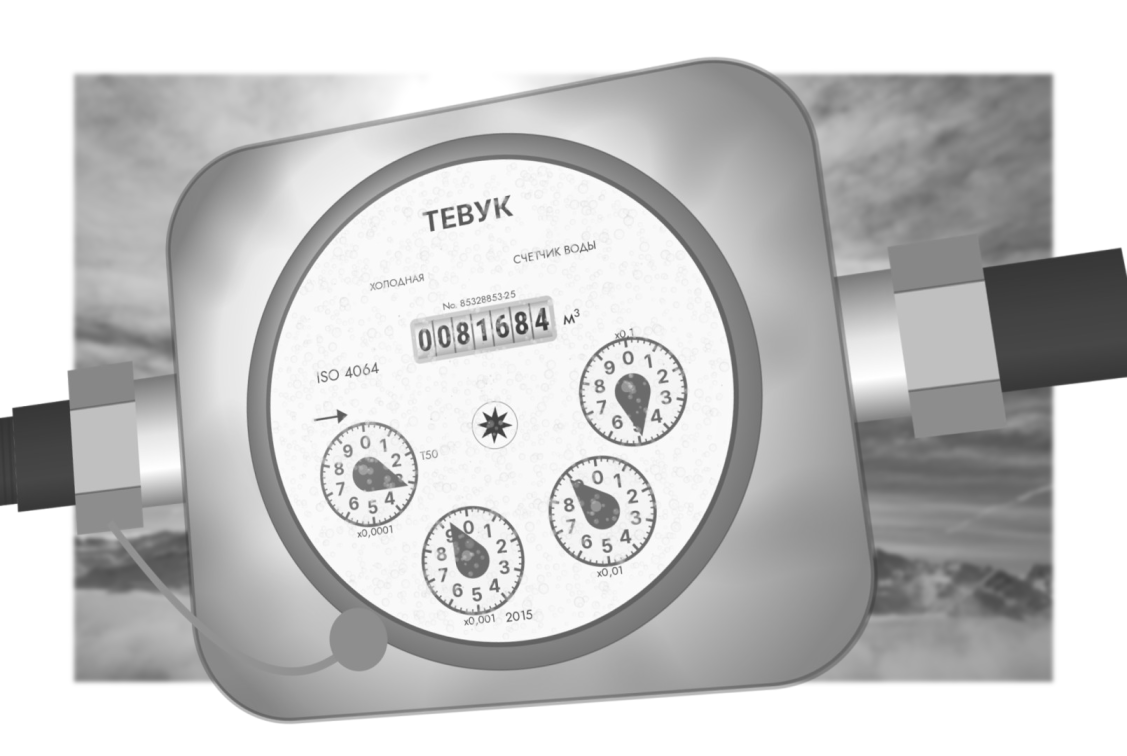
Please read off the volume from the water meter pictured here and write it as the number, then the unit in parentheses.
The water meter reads 81684.4893 (m³)
